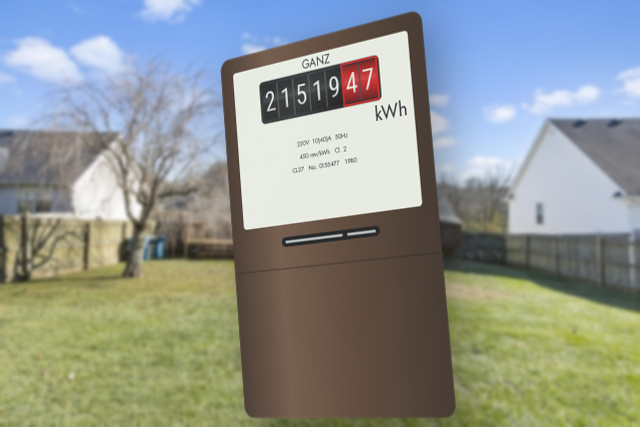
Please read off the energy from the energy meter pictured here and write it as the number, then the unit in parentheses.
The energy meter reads 21519.47 (kWh)
